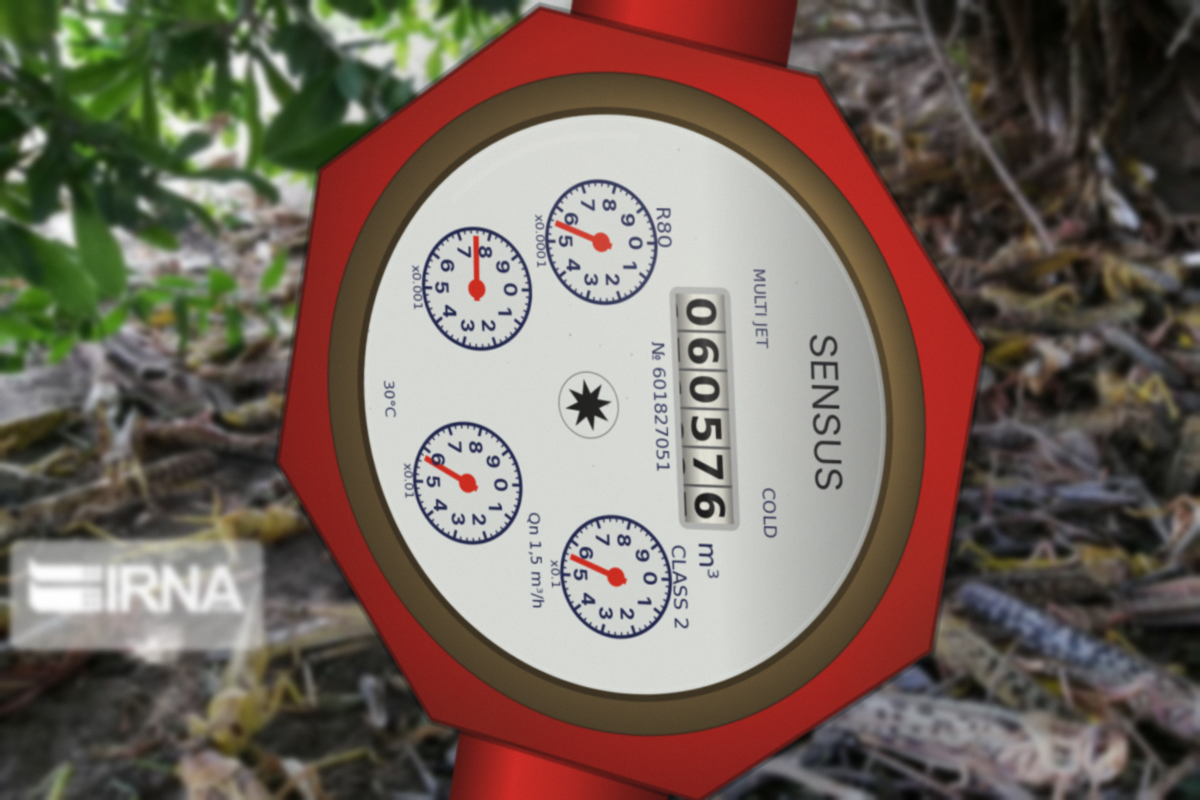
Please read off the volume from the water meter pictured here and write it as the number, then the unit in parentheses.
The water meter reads 60576.5575 (m³)
